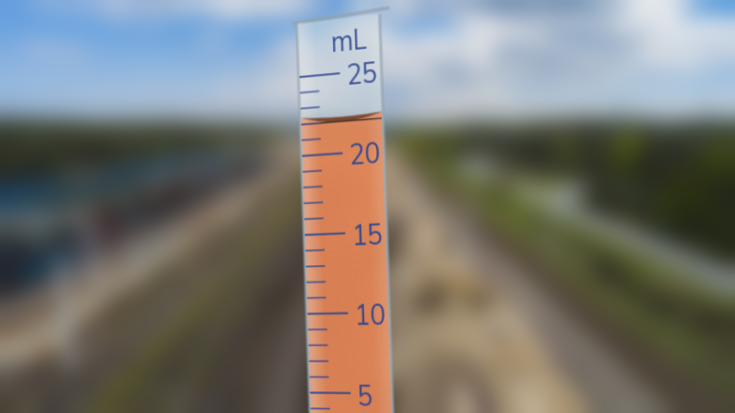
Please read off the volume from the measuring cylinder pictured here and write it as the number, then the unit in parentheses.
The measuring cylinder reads 22 (mL)
